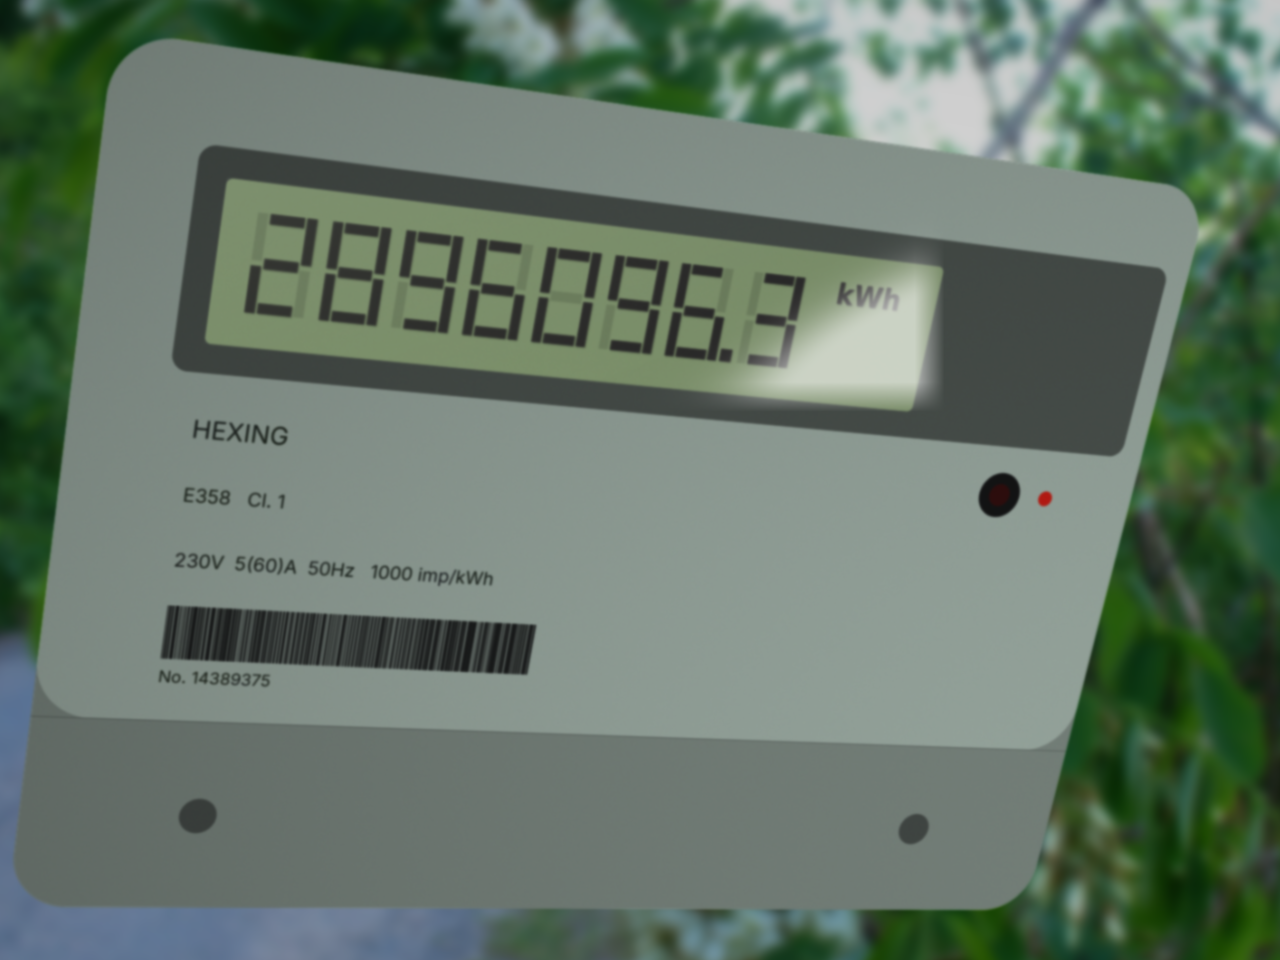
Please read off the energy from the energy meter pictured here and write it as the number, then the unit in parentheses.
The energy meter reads 2896096.3 (kWh)
